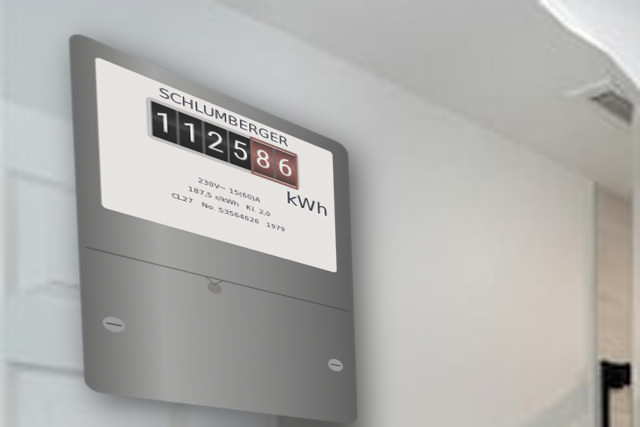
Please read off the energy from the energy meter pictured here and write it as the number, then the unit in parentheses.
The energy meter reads 1125.86 (kWh)
